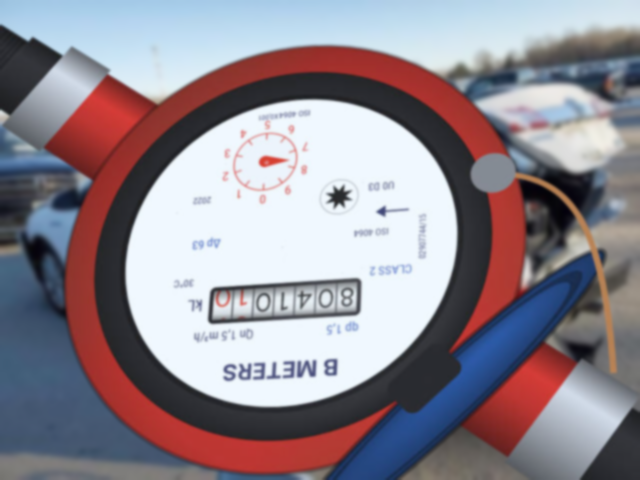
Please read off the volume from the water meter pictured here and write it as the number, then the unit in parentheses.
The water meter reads 80410.097 (kL)
